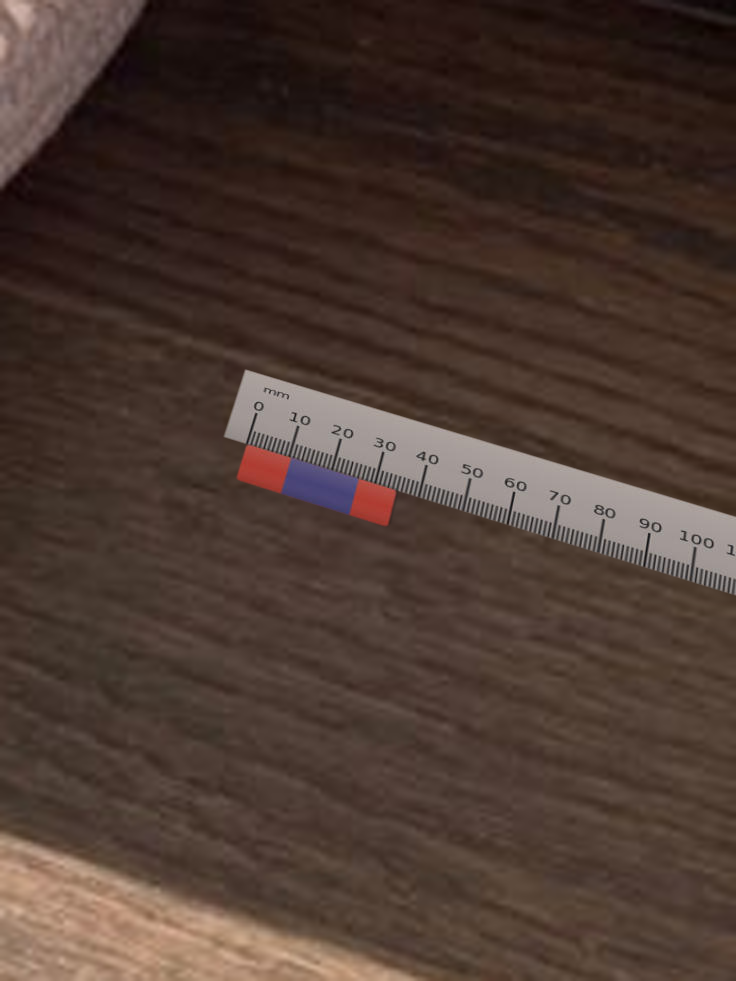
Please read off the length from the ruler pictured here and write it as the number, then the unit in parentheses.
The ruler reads 35 (mm)
